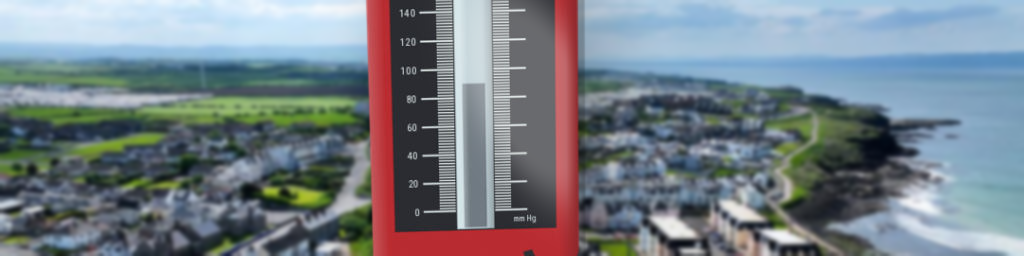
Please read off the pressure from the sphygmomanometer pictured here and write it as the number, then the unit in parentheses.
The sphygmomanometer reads 90 (mmHg)
